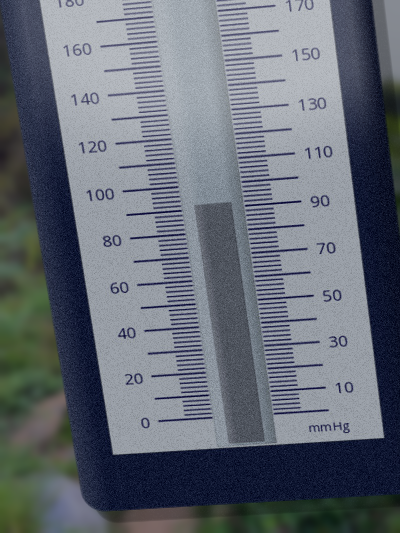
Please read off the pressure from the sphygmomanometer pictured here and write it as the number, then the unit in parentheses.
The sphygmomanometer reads 92 (mmHg)
